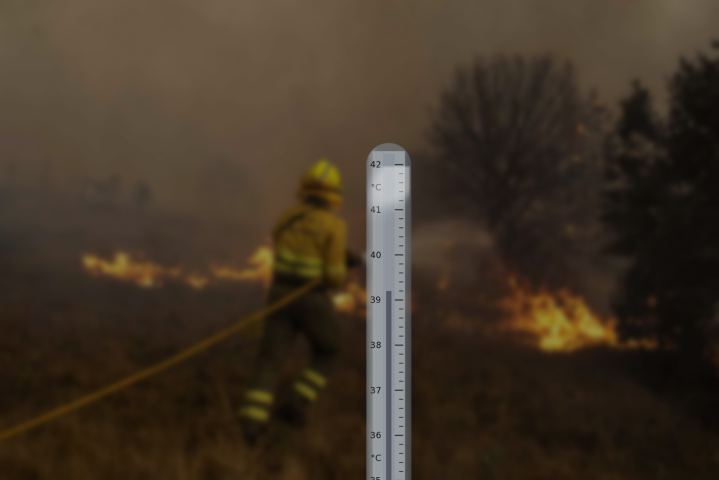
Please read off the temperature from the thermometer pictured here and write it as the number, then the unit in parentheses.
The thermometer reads 39.2 (°C)
